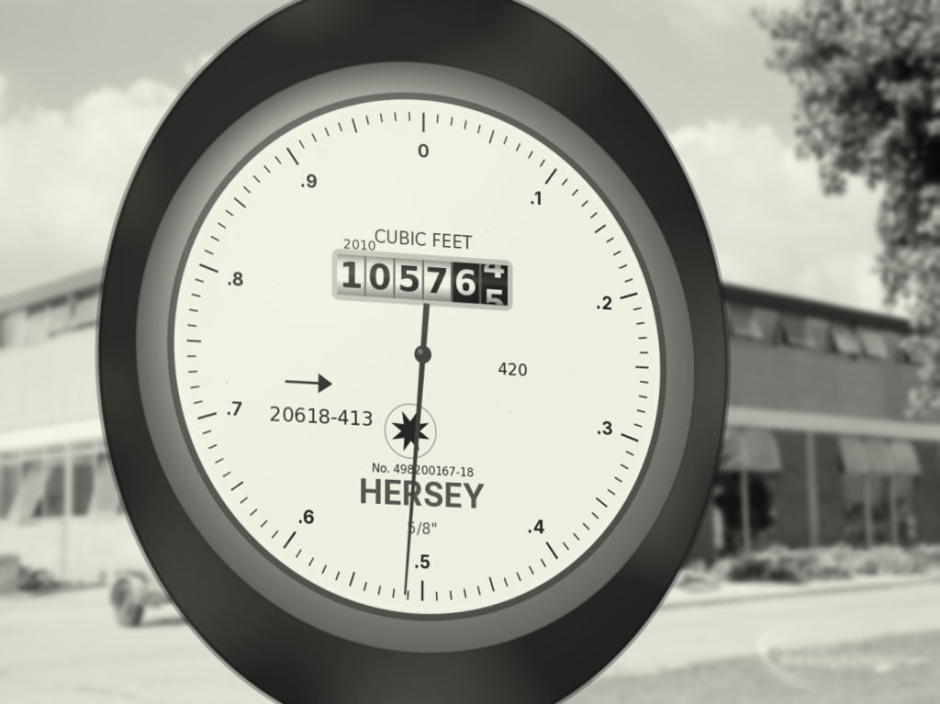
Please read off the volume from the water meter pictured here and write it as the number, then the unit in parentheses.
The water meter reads 105764.51 (ft³)
